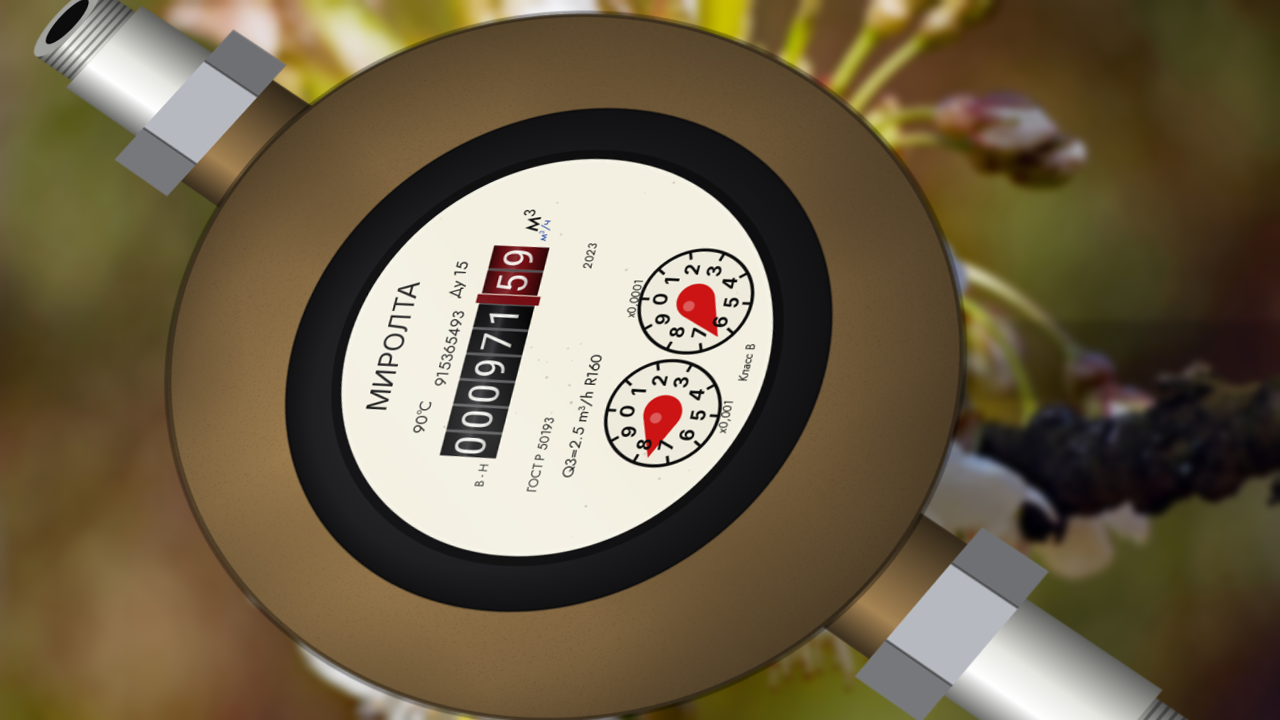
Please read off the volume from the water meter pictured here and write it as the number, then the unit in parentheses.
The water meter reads 971.5976 (m³)
